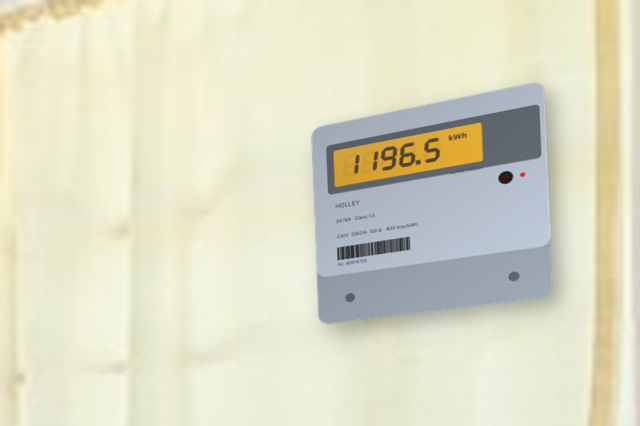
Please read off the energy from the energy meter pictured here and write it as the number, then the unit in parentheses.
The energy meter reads 1196.5 (kWh)
